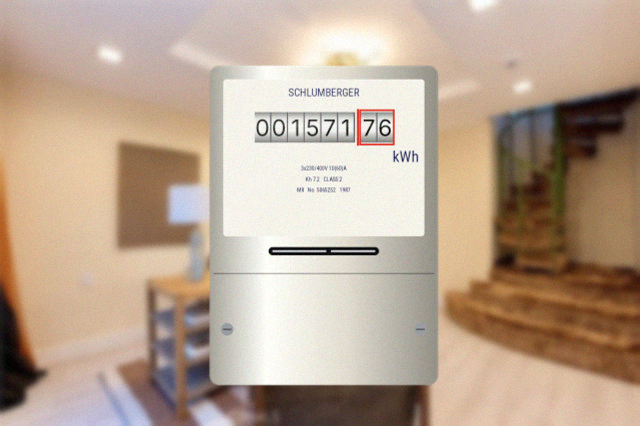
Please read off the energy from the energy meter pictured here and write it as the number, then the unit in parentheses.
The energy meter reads 1571.76 (kWh)
